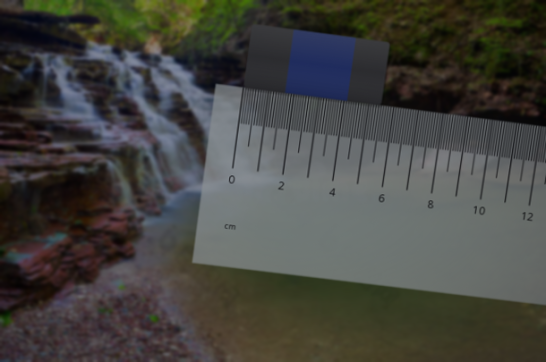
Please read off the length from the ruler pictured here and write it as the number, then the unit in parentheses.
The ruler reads 5.5 (cm)
